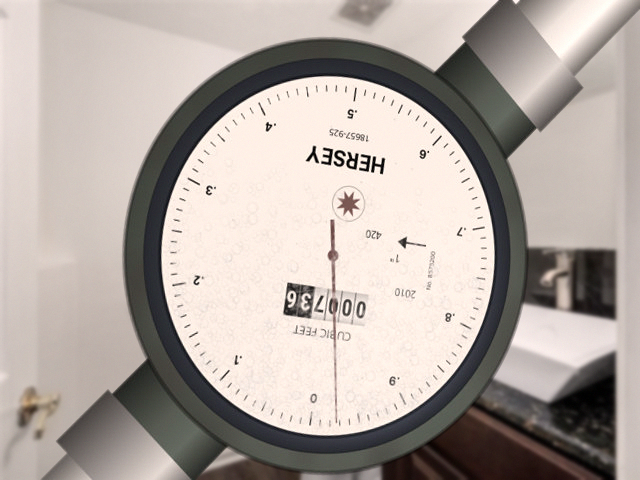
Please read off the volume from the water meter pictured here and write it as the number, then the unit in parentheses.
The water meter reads 735.97 (ft³)
